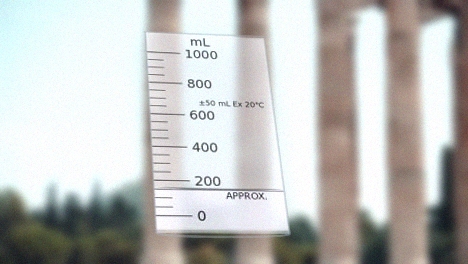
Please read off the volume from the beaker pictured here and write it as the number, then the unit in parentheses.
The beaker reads 150 (mL)
